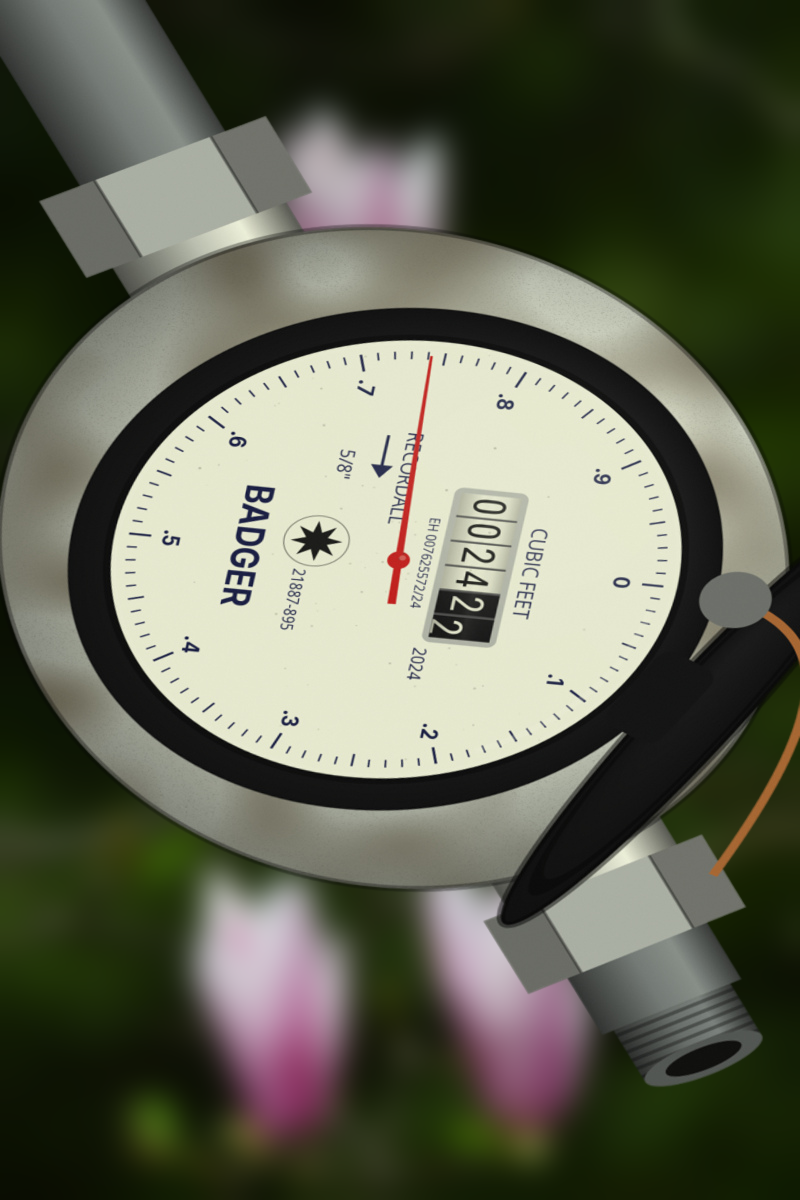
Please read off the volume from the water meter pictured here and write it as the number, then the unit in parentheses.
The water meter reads 2421.74 (ft³)
